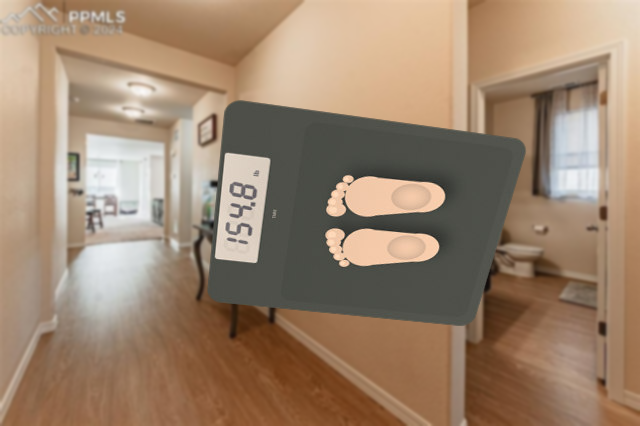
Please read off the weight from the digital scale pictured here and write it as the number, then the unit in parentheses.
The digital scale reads 154.8 (lb)
